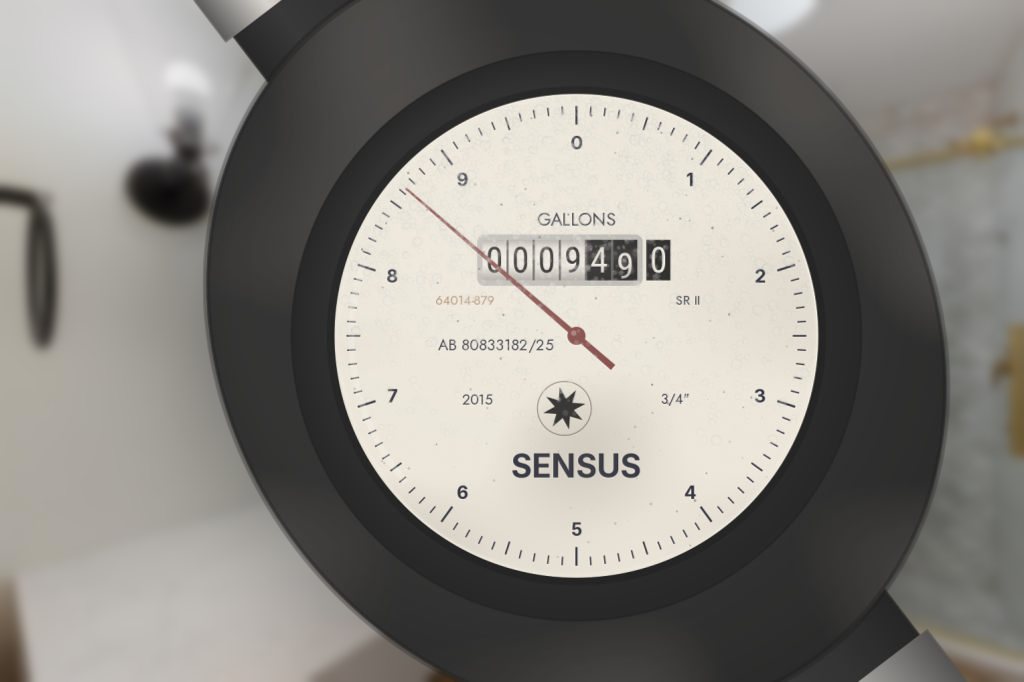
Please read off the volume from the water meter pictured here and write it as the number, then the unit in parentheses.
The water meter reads 9488.6 (gal)
